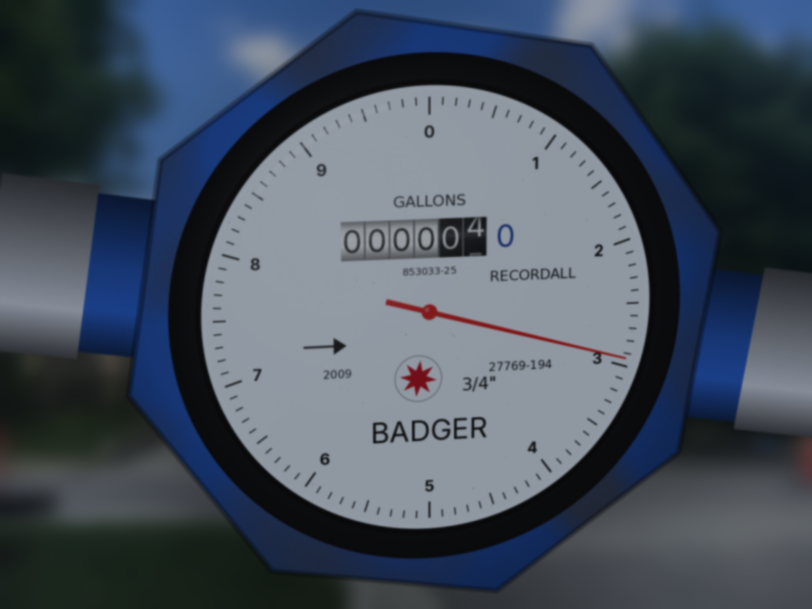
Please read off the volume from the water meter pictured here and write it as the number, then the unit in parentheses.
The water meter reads 42.9 (gal)
